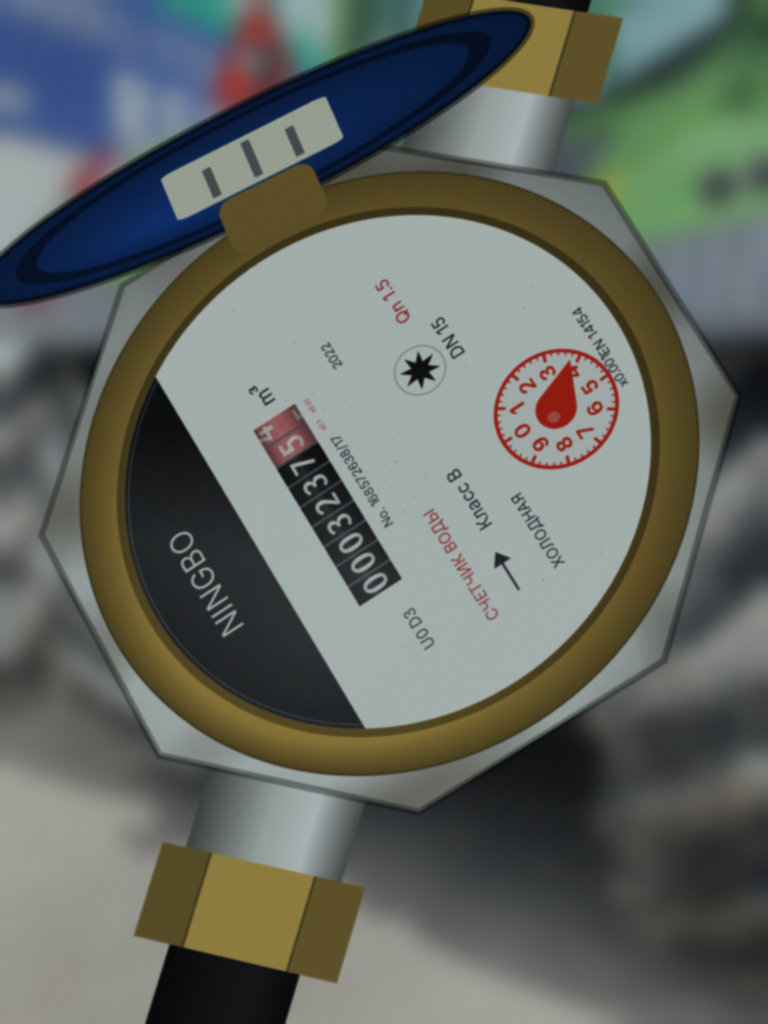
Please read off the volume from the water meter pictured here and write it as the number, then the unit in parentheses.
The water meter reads 3237.543 (m³)
